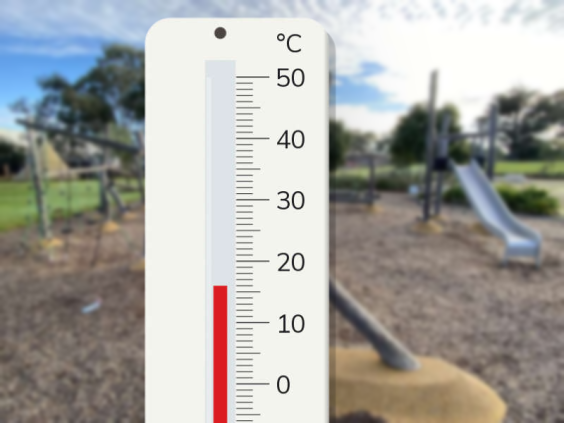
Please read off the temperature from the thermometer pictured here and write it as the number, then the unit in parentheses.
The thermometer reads 16 (°C)
